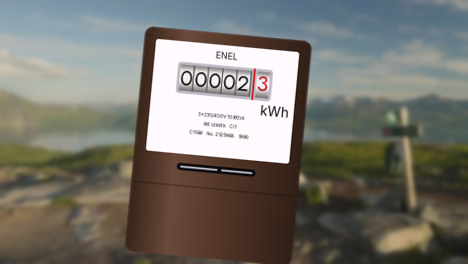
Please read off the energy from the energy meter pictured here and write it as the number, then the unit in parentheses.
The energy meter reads 2.3 (kWh)
